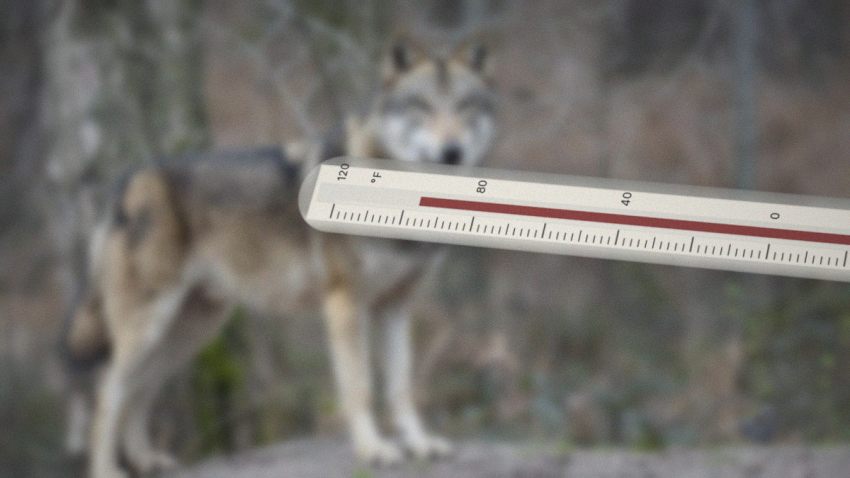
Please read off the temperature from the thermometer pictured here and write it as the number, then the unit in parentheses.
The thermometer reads 96 (°F)
